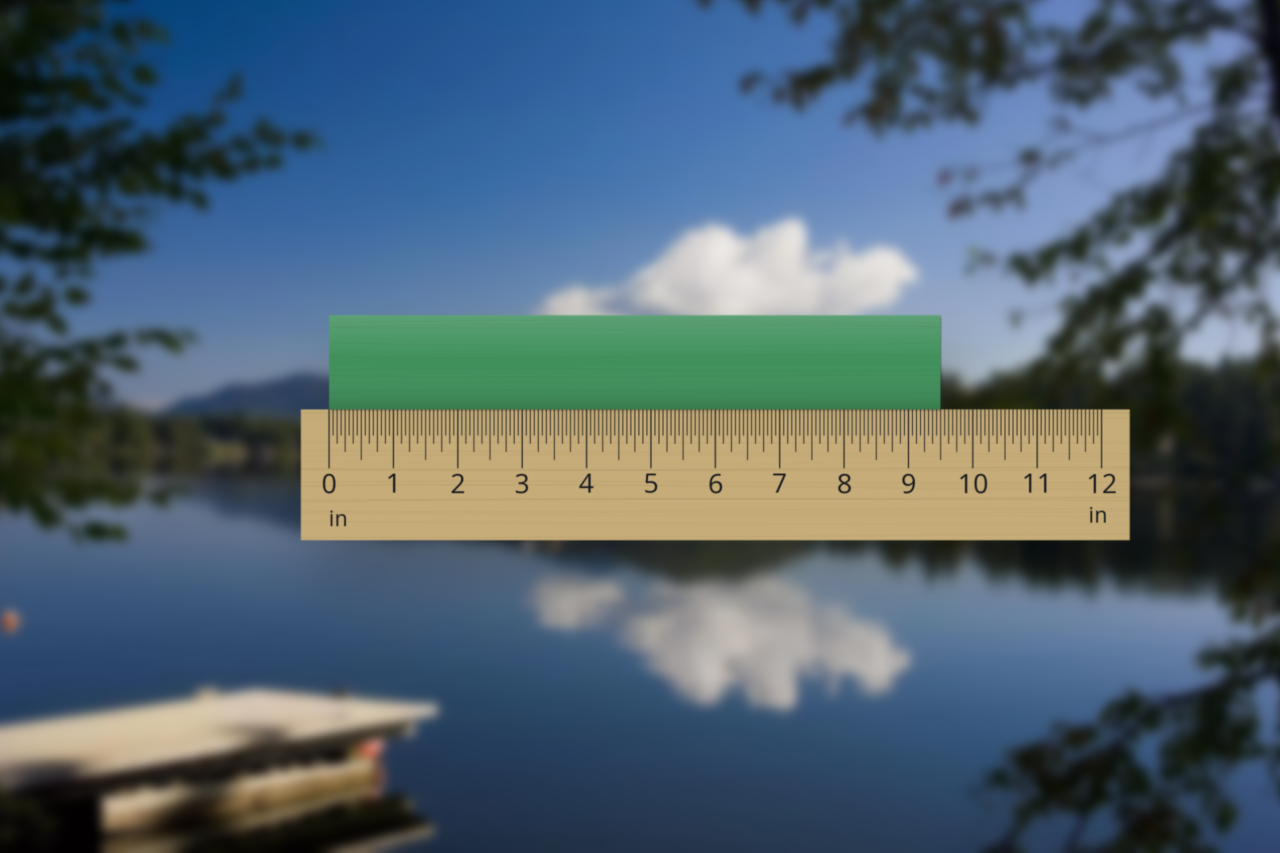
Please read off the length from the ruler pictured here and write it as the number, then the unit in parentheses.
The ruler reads 9.5 (in)
